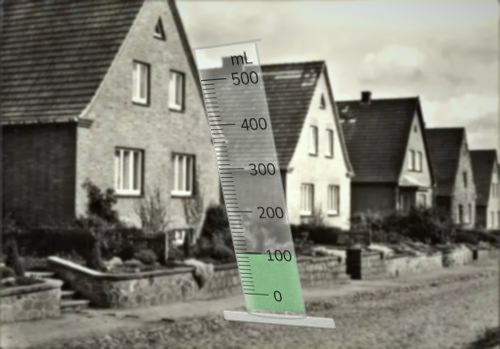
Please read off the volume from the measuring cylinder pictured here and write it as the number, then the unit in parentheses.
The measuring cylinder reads 100 (mL)
